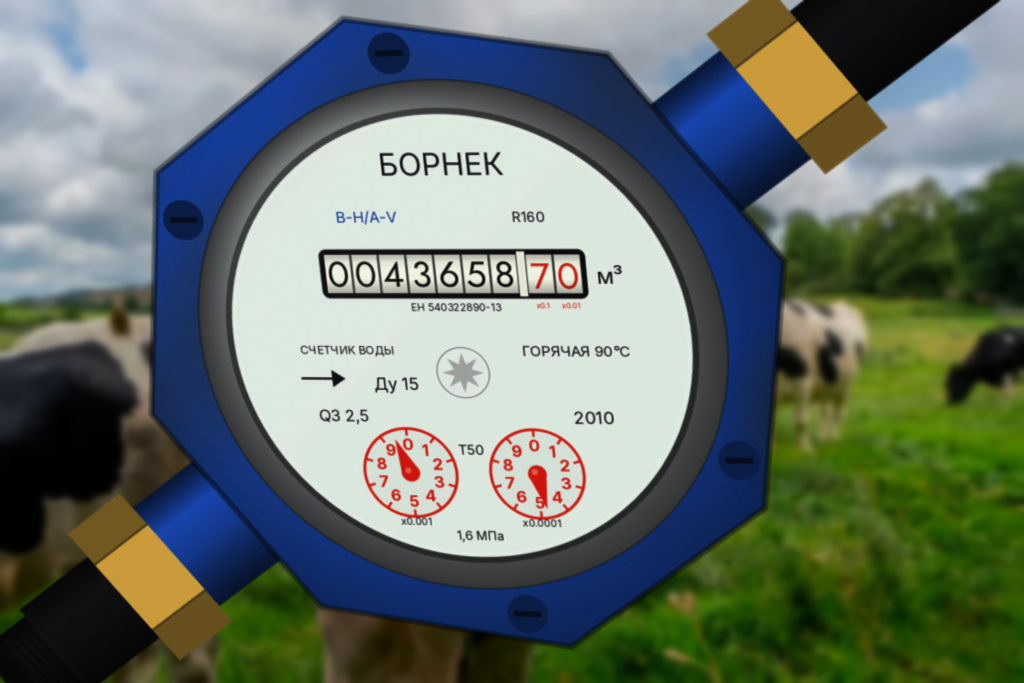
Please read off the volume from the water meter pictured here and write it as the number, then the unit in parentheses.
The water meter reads 43658.6994 (m³)
